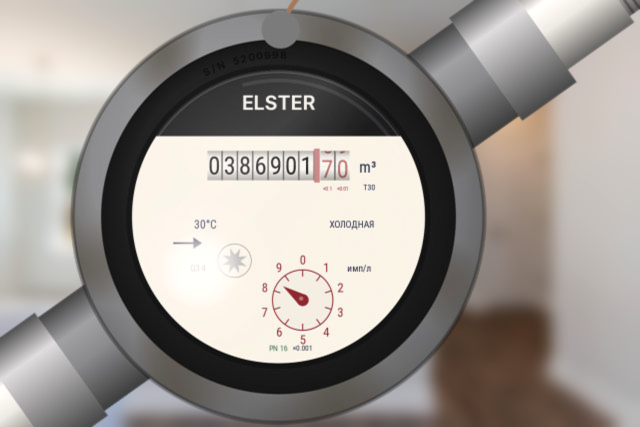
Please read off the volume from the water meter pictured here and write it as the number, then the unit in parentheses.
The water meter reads 386901.698 (m³)
